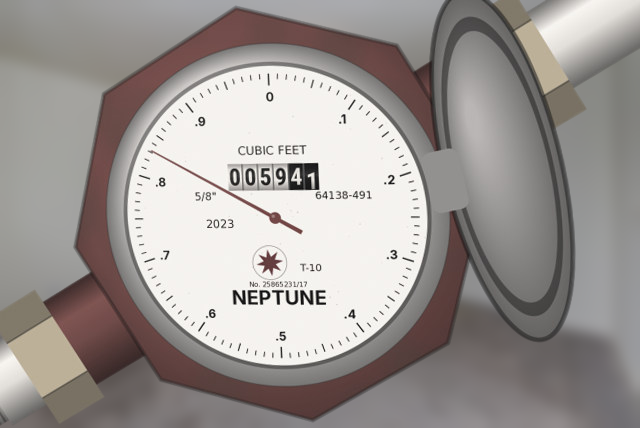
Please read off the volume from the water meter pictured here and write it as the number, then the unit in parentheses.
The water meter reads 5940.83 (ft³)
